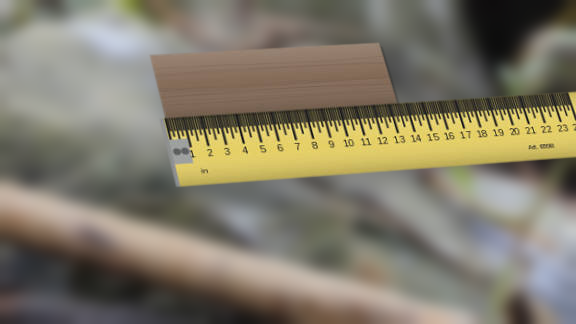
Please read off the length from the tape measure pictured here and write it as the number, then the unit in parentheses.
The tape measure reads 13.5 (in)
